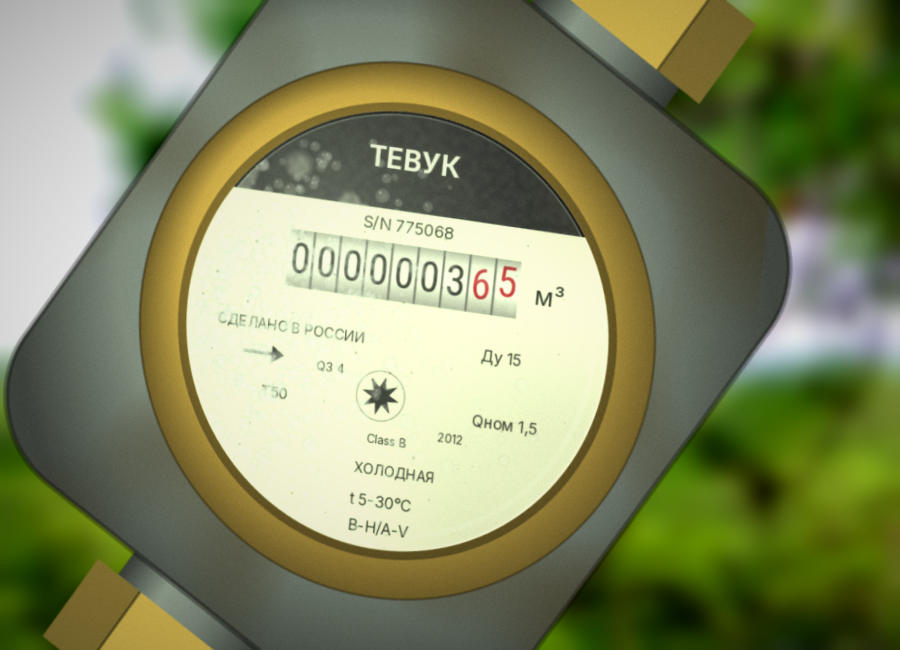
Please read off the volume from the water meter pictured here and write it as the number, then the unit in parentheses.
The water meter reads 3.65 (m³)
